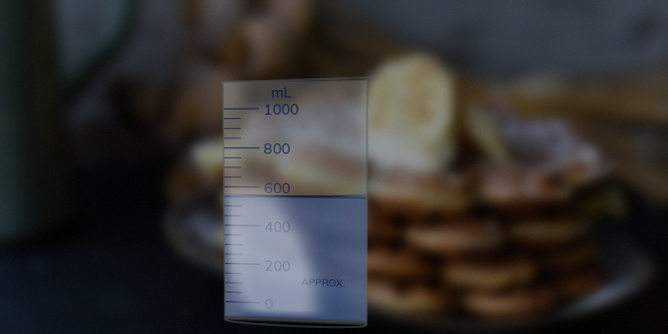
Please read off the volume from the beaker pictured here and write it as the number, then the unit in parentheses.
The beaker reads 550 (mL)
